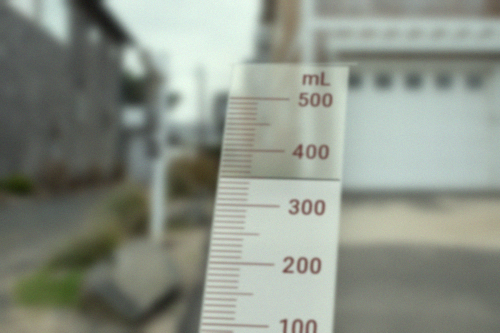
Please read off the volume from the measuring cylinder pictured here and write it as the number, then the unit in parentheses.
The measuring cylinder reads 350 (mL)
